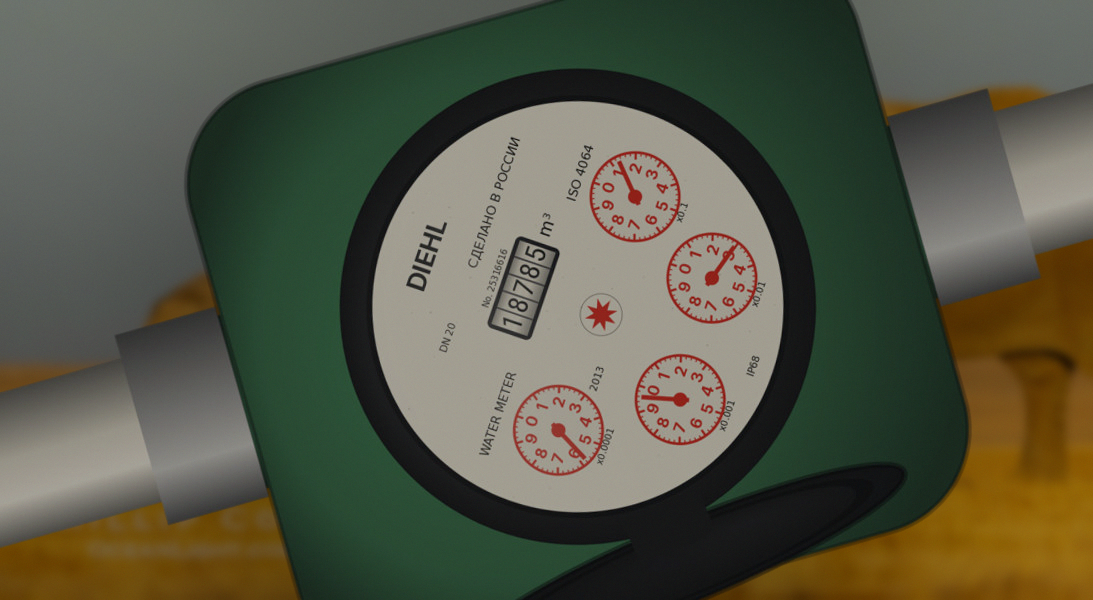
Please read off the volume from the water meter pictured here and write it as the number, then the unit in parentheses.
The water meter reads 18785.1295 (m³)
